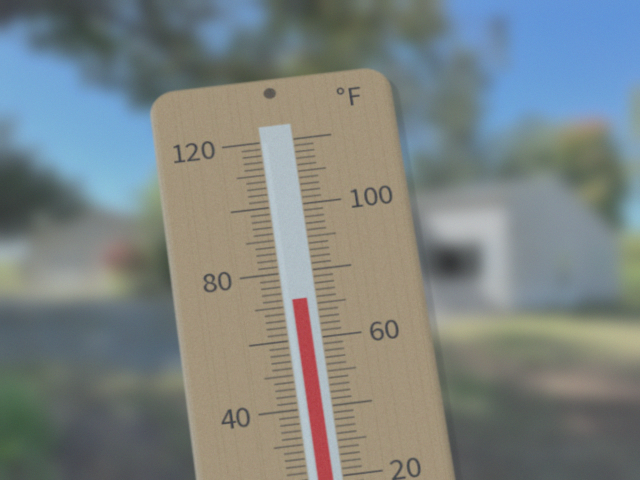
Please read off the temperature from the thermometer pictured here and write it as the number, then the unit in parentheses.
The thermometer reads 72 (°F)
